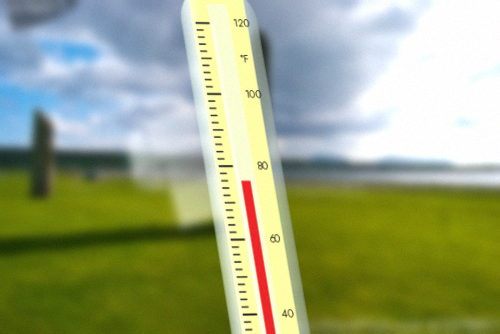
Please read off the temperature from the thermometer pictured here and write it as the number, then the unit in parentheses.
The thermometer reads 76 (°F)
